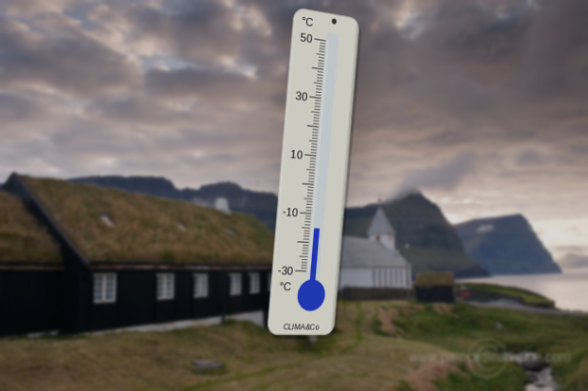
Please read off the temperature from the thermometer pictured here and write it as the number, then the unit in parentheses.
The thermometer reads -15 (°C)
